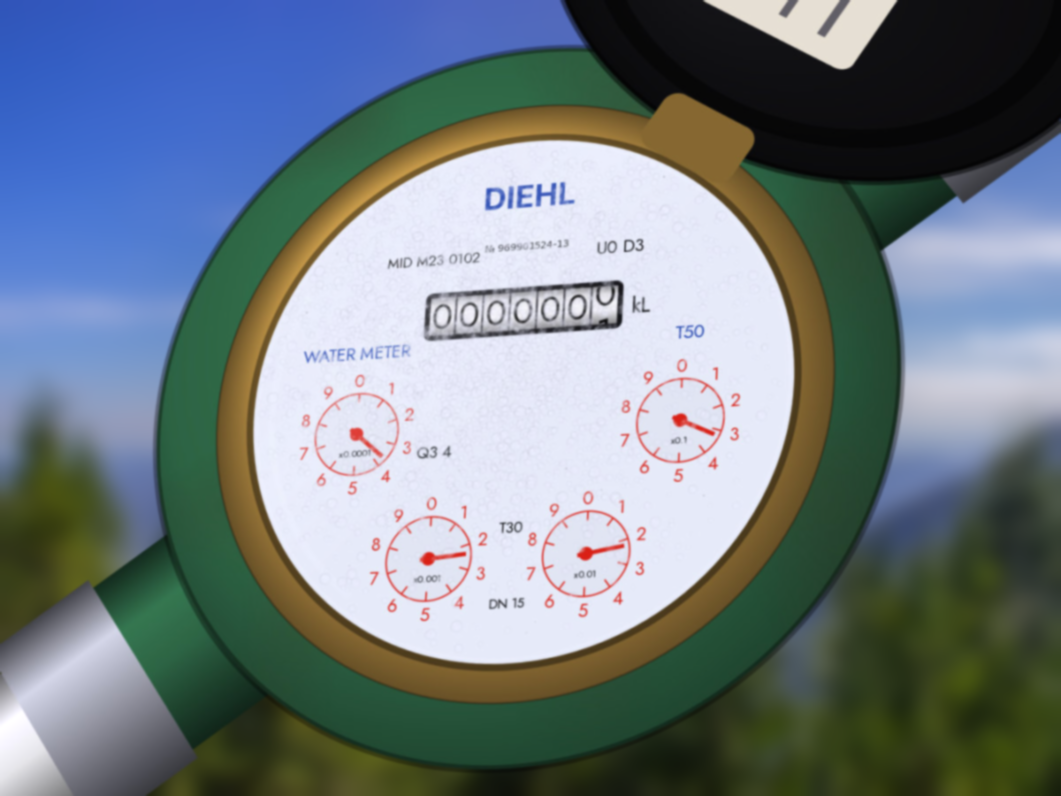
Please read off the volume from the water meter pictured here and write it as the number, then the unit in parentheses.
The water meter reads 0.3223 (kL)
